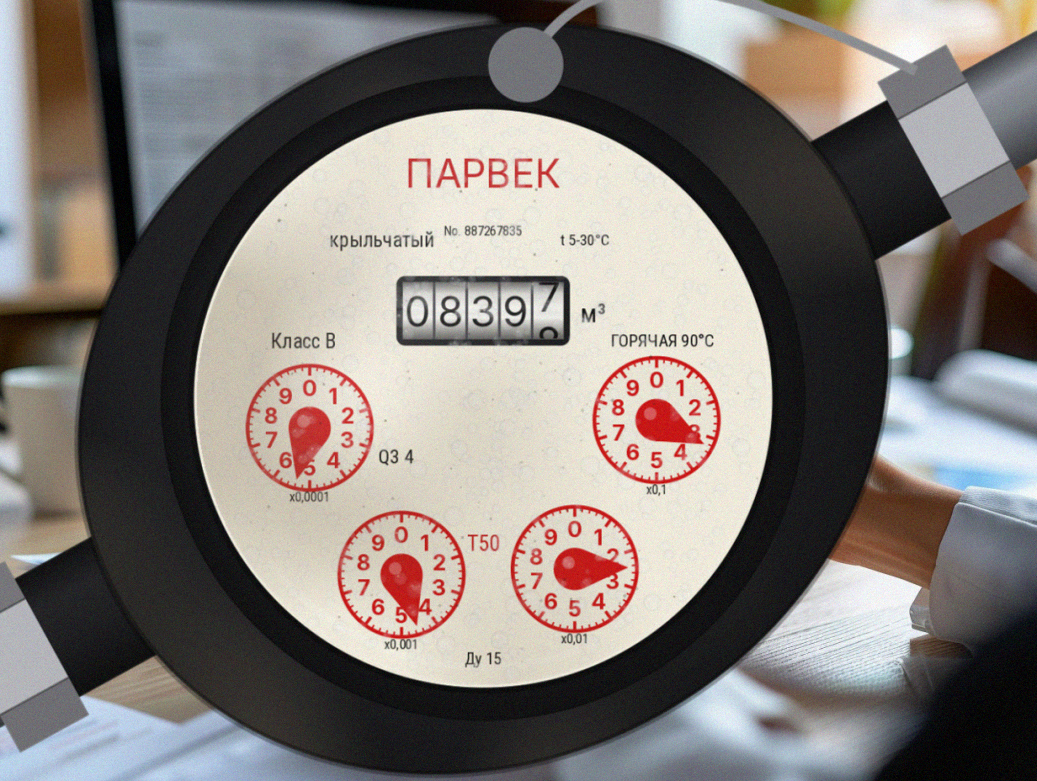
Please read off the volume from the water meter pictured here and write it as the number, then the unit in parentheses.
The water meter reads 8397.3245 (m³)
